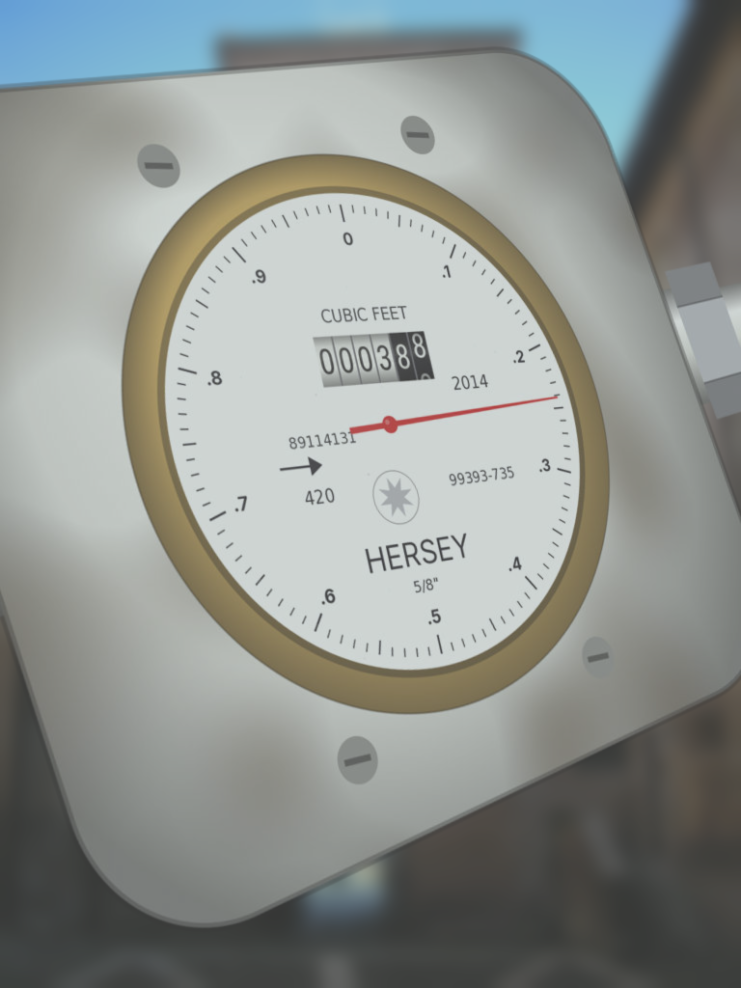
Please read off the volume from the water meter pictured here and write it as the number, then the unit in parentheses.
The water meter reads 388.24 (ft³)
